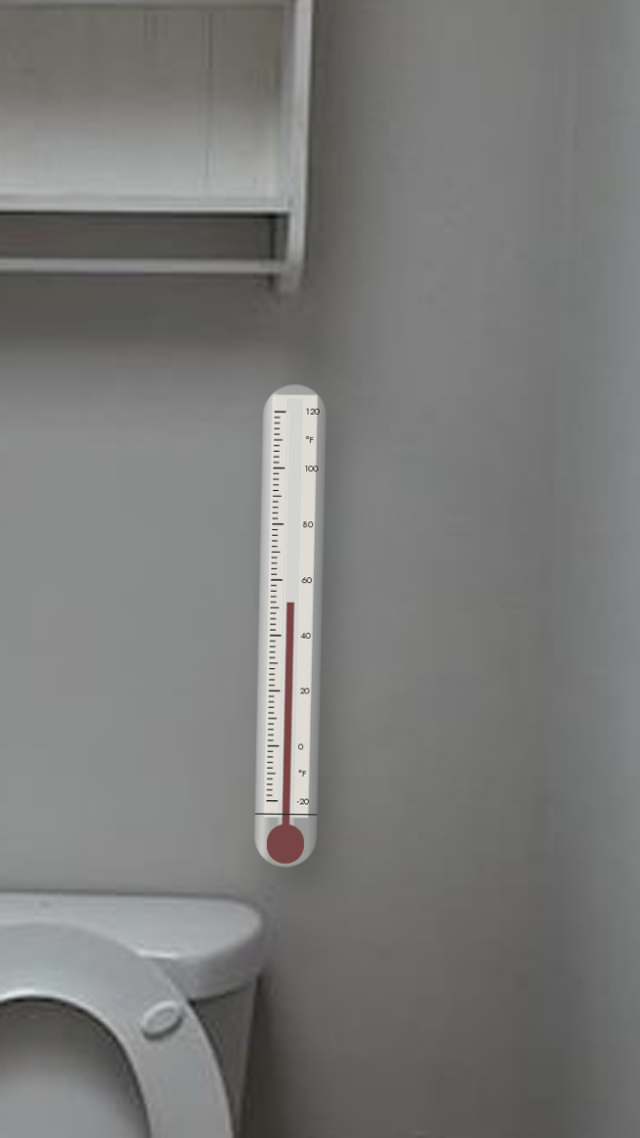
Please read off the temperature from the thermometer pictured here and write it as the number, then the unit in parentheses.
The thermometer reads 52 (°F)
